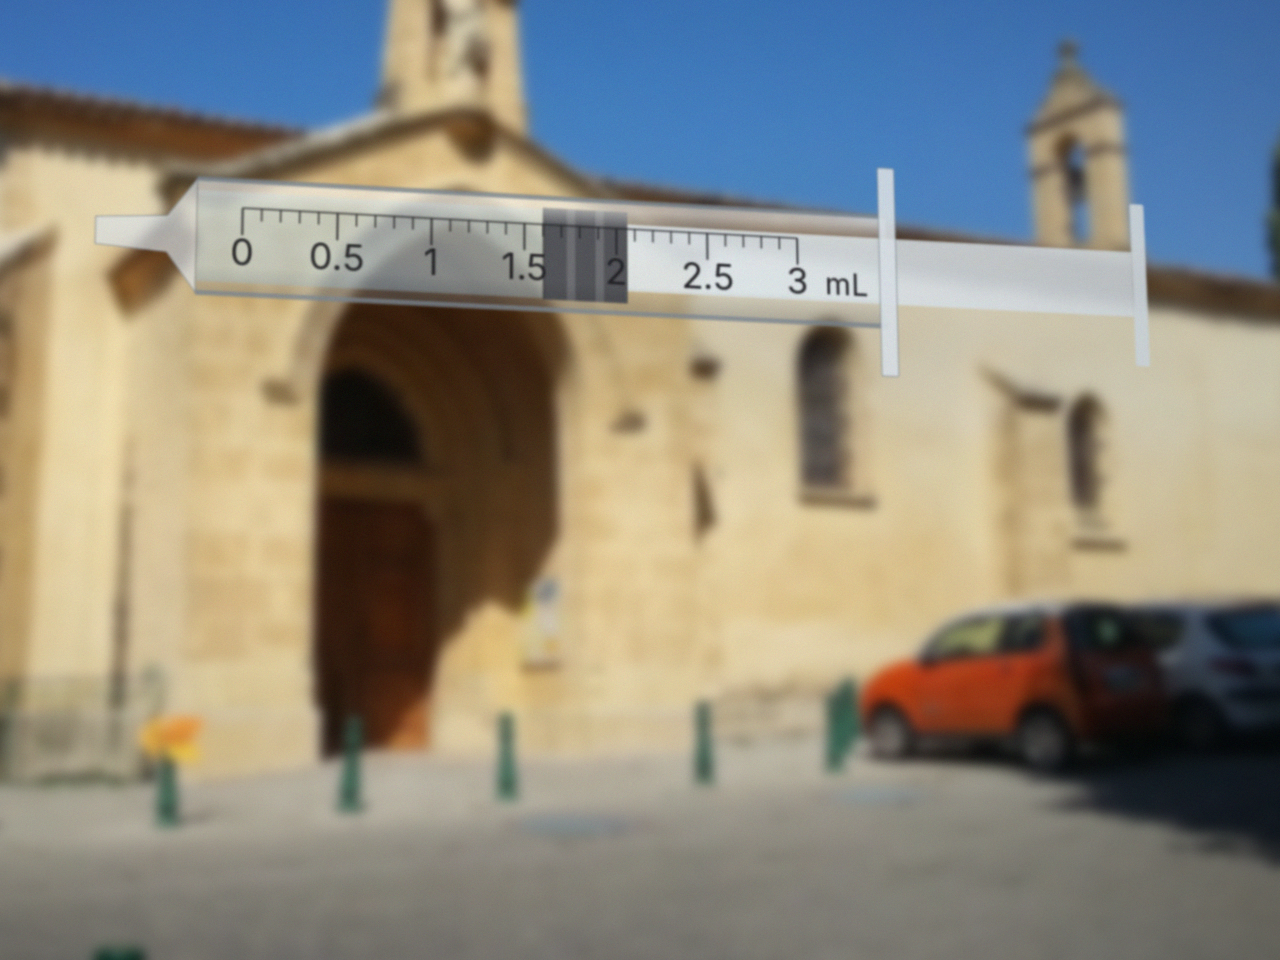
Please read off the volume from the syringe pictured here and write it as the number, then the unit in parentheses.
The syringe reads 1.6 (mL)
